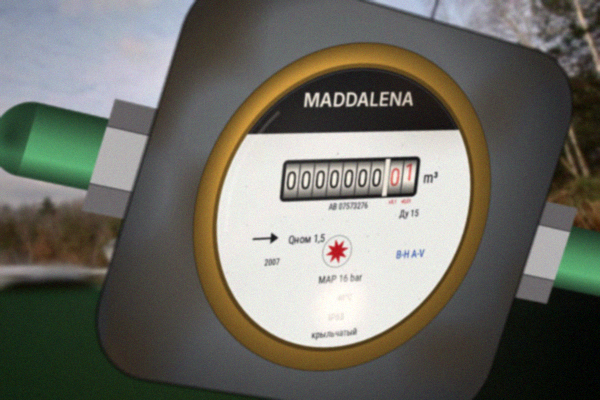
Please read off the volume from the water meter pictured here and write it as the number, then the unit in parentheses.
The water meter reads 0.01 (m³)
